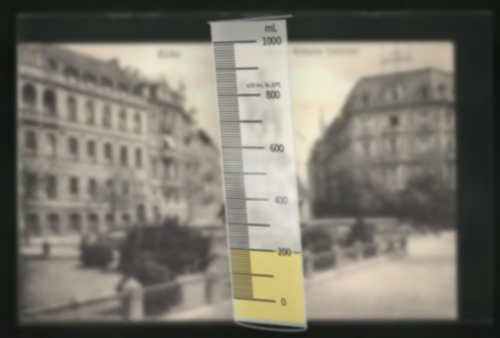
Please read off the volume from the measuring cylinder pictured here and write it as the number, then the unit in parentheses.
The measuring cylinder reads 200 (mL)
